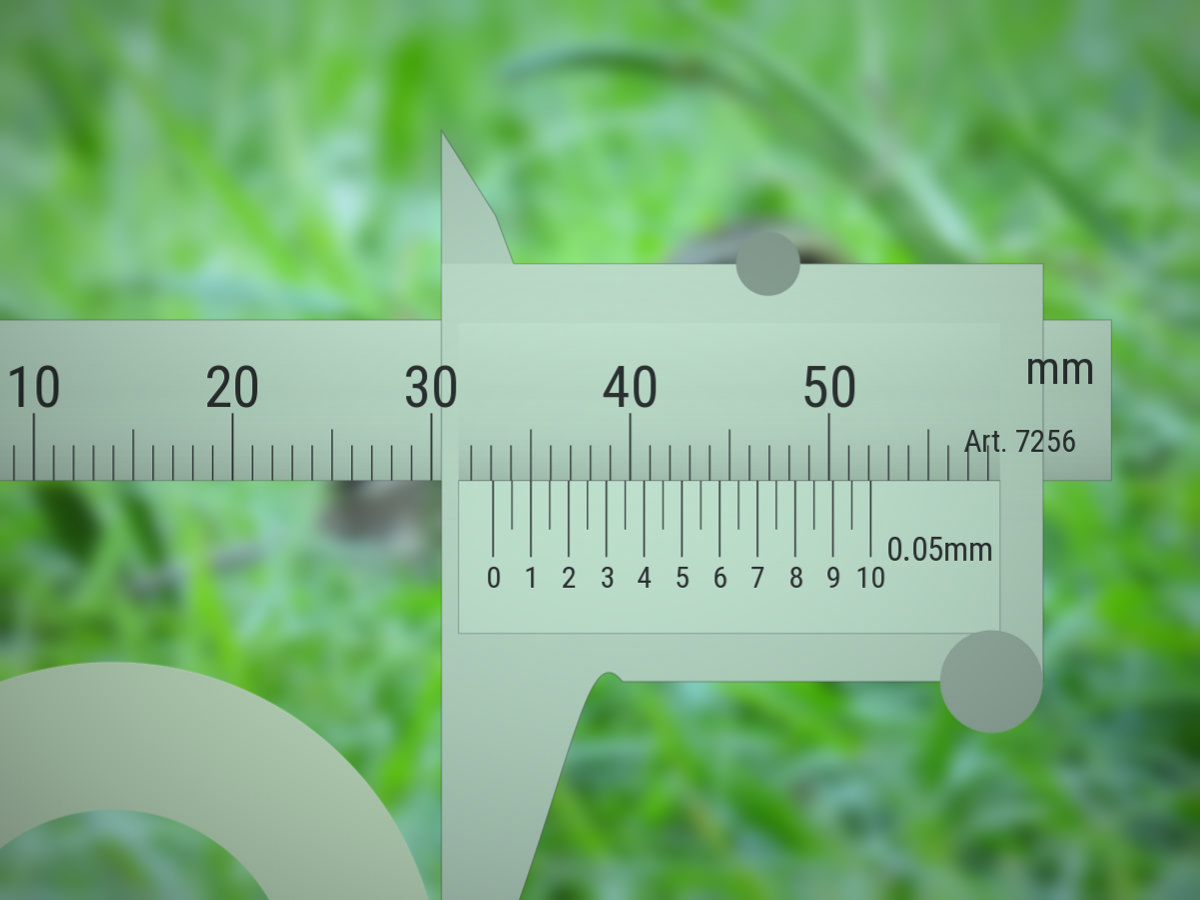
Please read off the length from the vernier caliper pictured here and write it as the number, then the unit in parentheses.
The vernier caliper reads 33.1 (mm)
